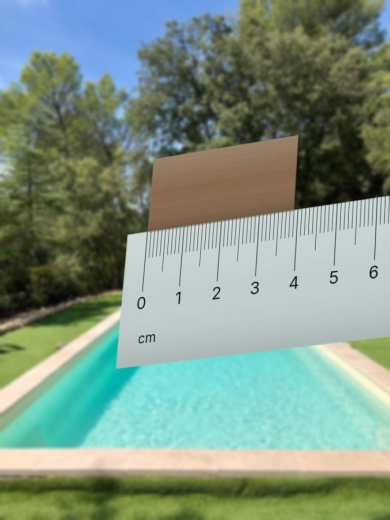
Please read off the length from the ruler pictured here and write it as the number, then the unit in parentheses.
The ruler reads 3.9 (cm)
